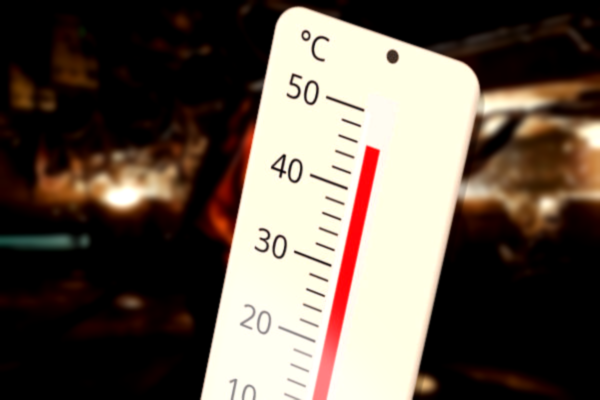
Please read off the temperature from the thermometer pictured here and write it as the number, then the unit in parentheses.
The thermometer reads 46 (°C)
